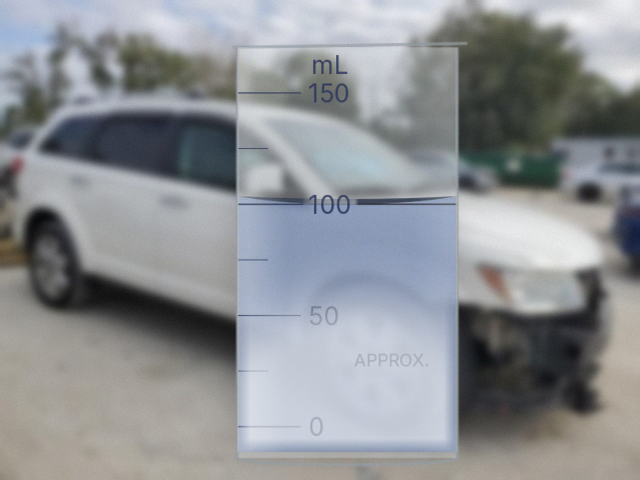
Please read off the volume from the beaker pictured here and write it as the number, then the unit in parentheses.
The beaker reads 100 (mL)
